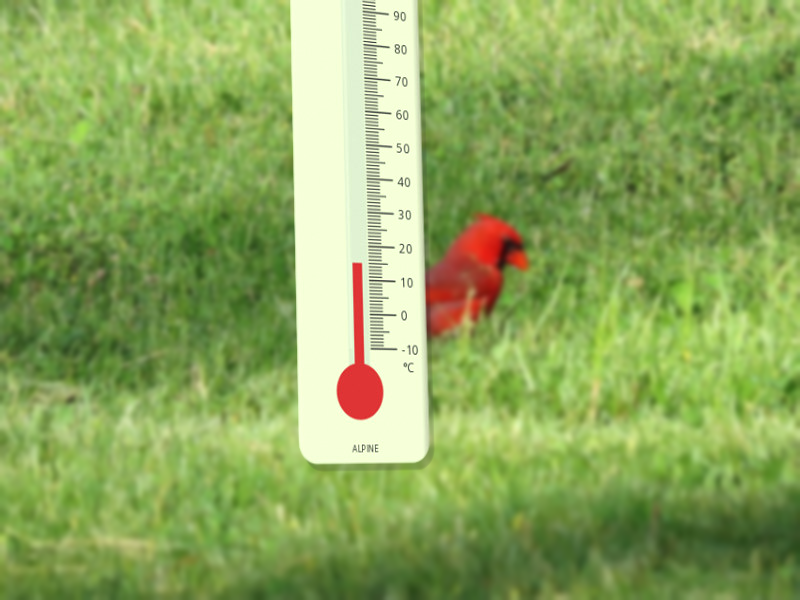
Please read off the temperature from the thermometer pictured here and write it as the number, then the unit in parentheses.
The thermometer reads 15 (°C)
